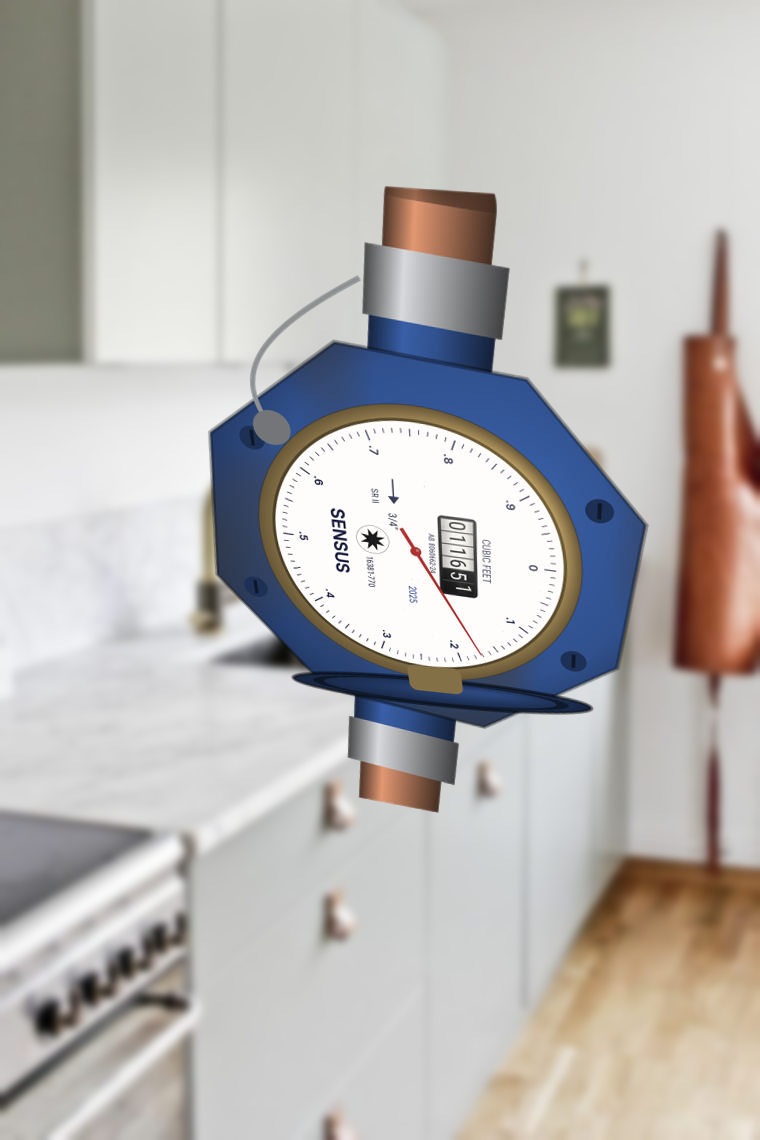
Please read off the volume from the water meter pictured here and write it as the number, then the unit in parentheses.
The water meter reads 11651.17 (ft³)
